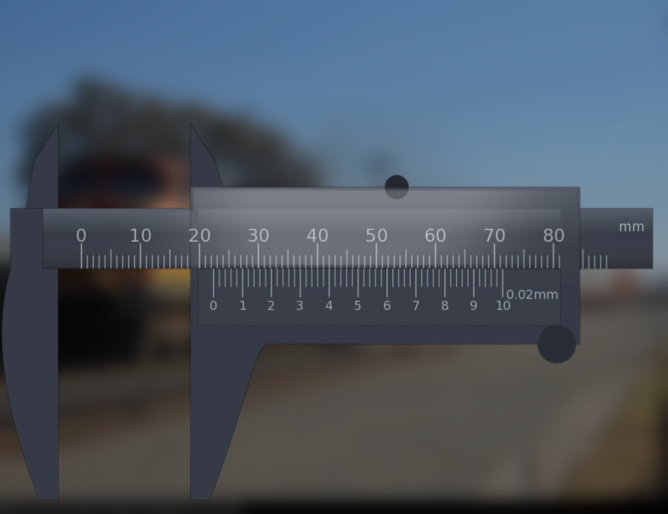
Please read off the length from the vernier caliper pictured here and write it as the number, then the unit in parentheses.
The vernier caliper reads 22.4 (mm)
